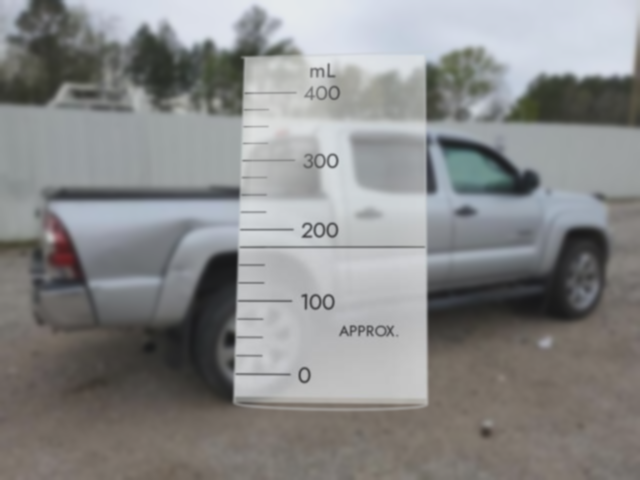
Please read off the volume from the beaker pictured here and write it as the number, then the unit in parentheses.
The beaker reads 175 (mL)
